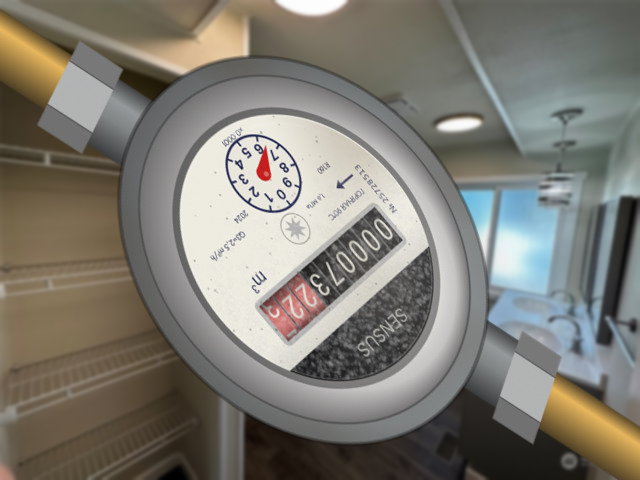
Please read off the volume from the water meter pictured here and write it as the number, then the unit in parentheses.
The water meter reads 73.2226 (m³)
